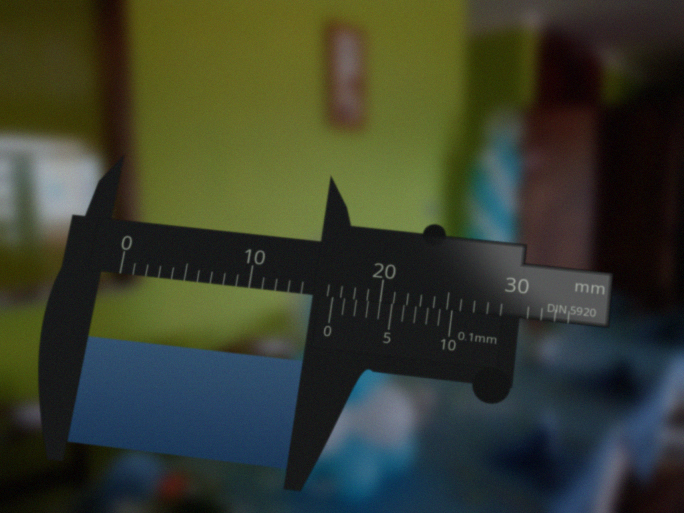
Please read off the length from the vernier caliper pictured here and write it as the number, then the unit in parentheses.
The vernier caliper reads 16.4 (mm)
